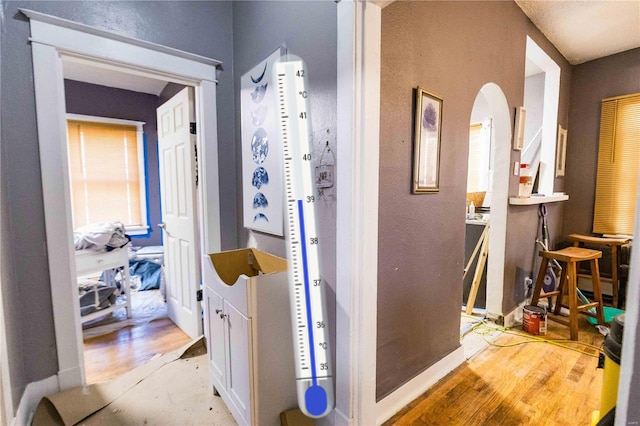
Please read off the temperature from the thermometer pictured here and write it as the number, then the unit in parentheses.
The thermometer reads 39 (°C)
